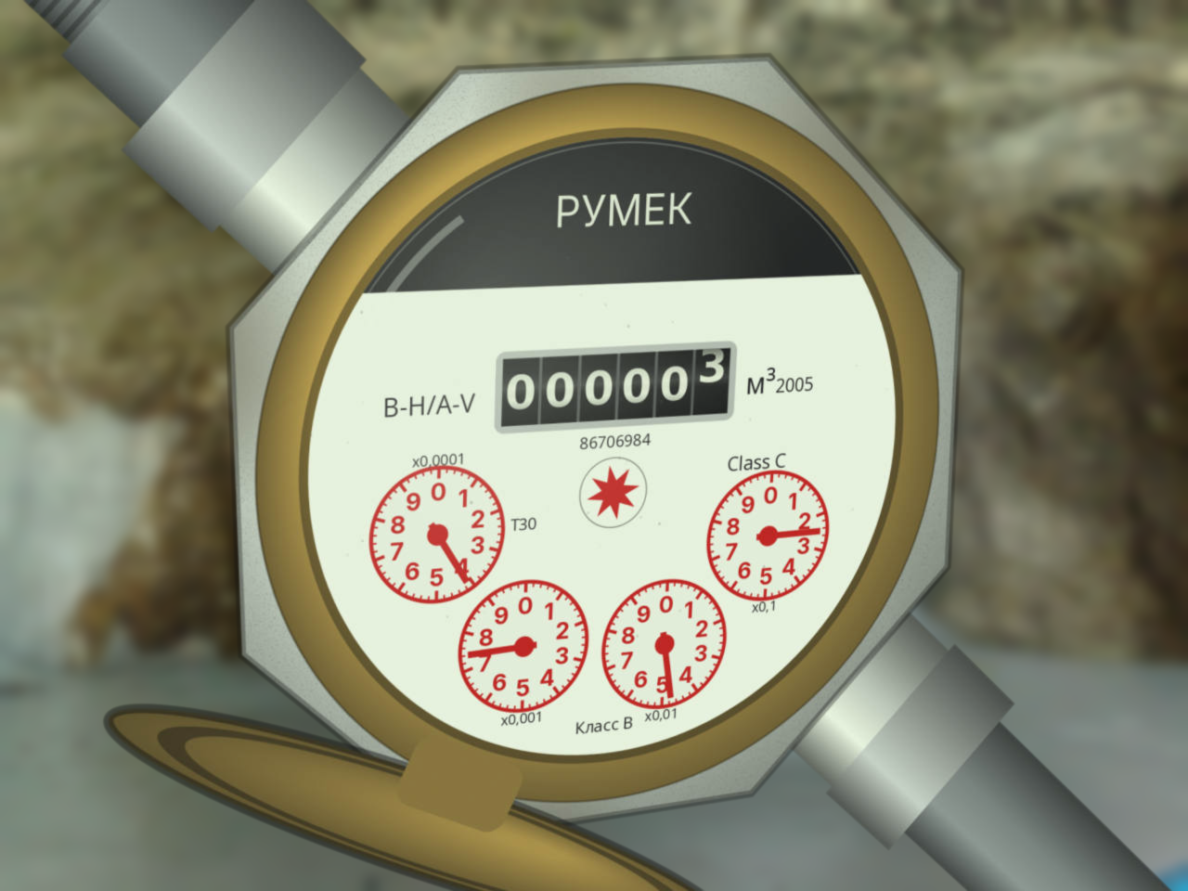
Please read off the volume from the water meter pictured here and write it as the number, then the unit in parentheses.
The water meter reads 3.2474 (m³)
